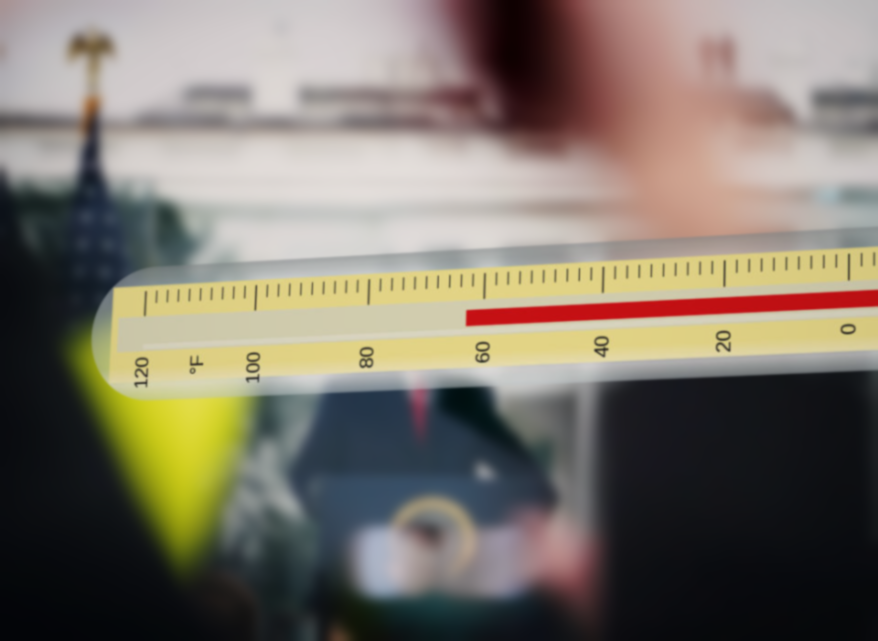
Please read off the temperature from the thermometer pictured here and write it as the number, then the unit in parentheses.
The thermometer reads 63 (°F)
